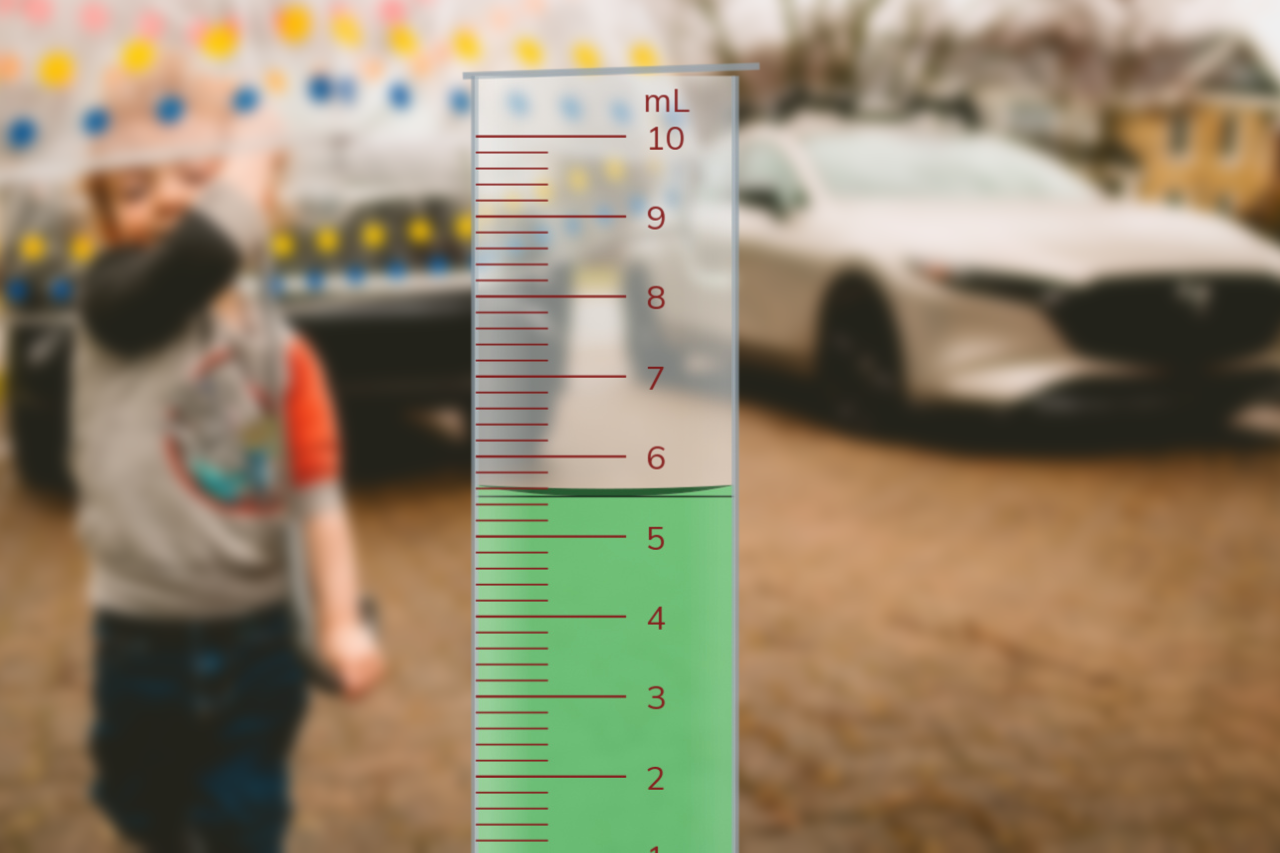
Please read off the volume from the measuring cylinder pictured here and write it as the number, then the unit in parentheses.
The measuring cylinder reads 5.5 (mL)
